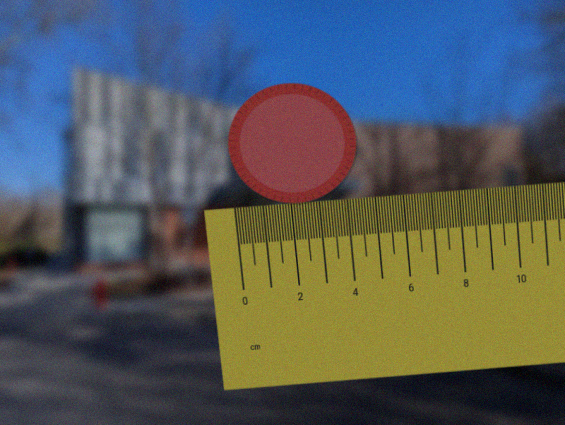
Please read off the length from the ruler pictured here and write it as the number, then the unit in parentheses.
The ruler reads 4.5 (cm)
